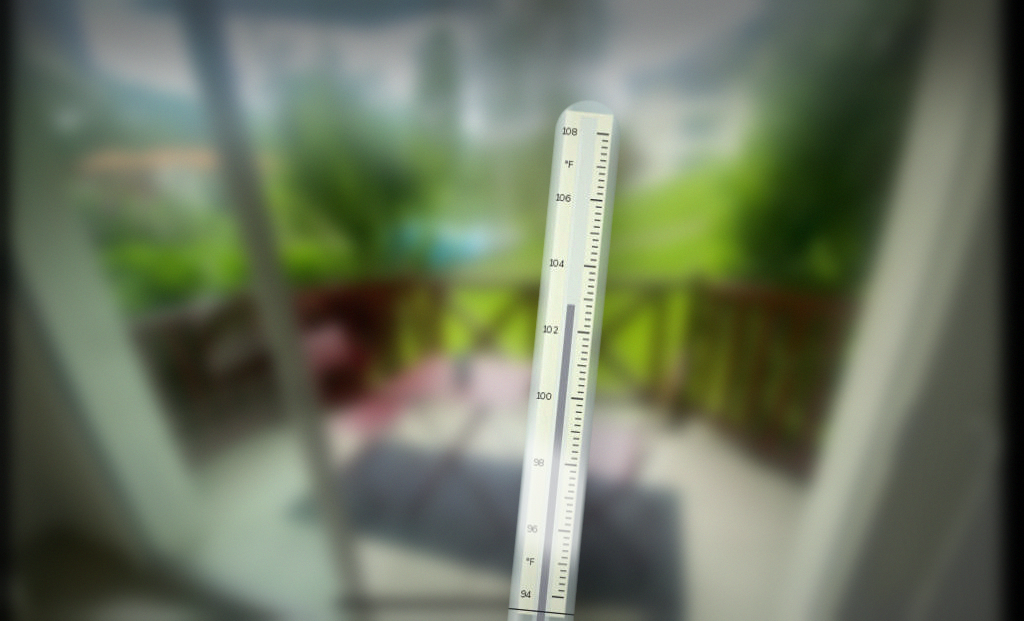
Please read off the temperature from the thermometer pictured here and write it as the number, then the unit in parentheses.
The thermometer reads 102.8 (°F)
